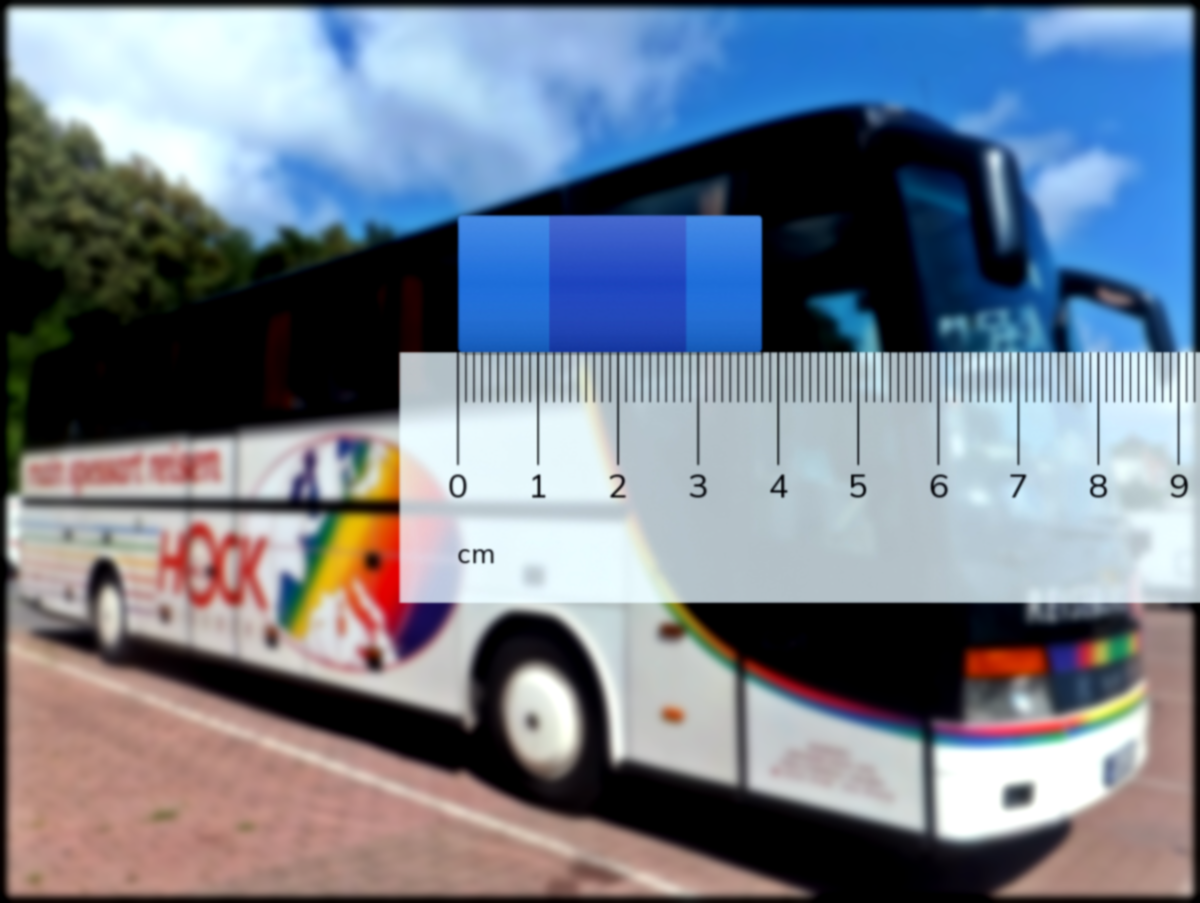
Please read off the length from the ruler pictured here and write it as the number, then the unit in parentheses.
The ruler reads 3.8 (cm)
